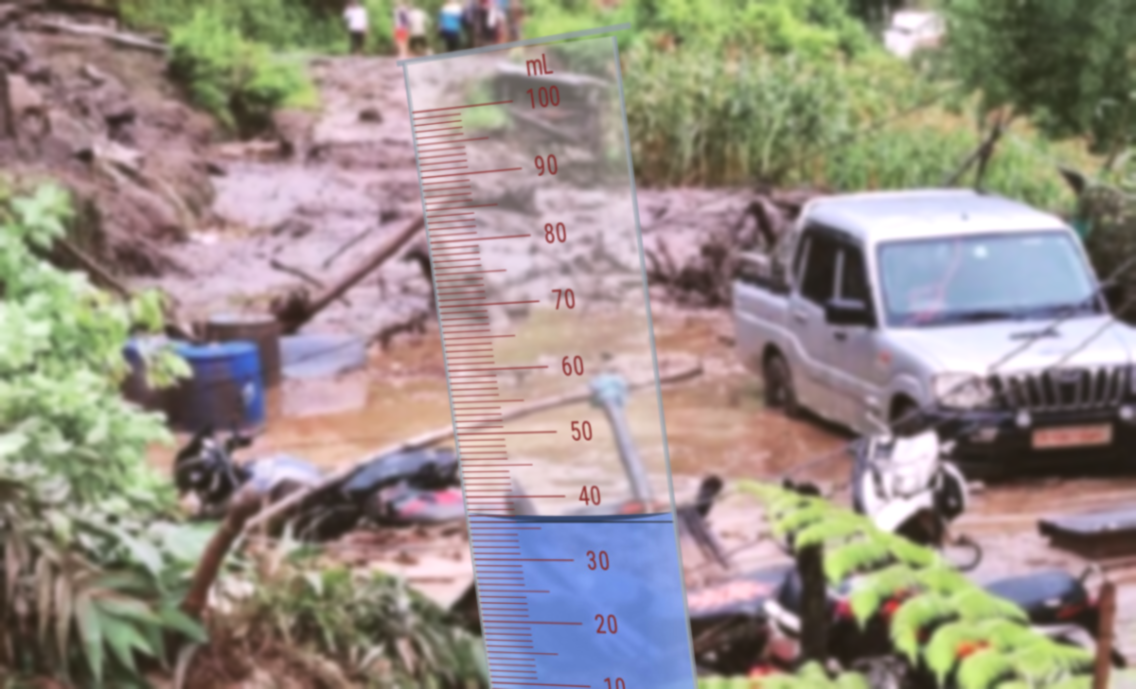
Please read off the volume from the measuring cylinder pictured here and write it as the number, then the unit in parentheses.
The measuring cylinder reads 36 (mL)
